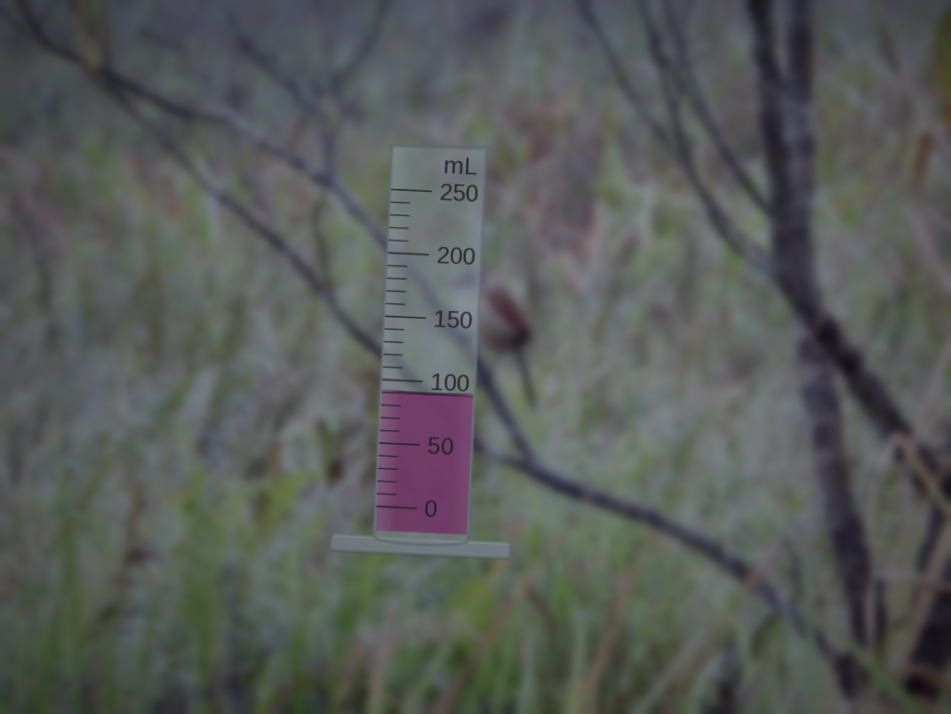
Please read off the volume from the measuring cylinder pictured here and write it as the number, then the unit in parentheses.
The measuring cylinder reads 90 (mL)
